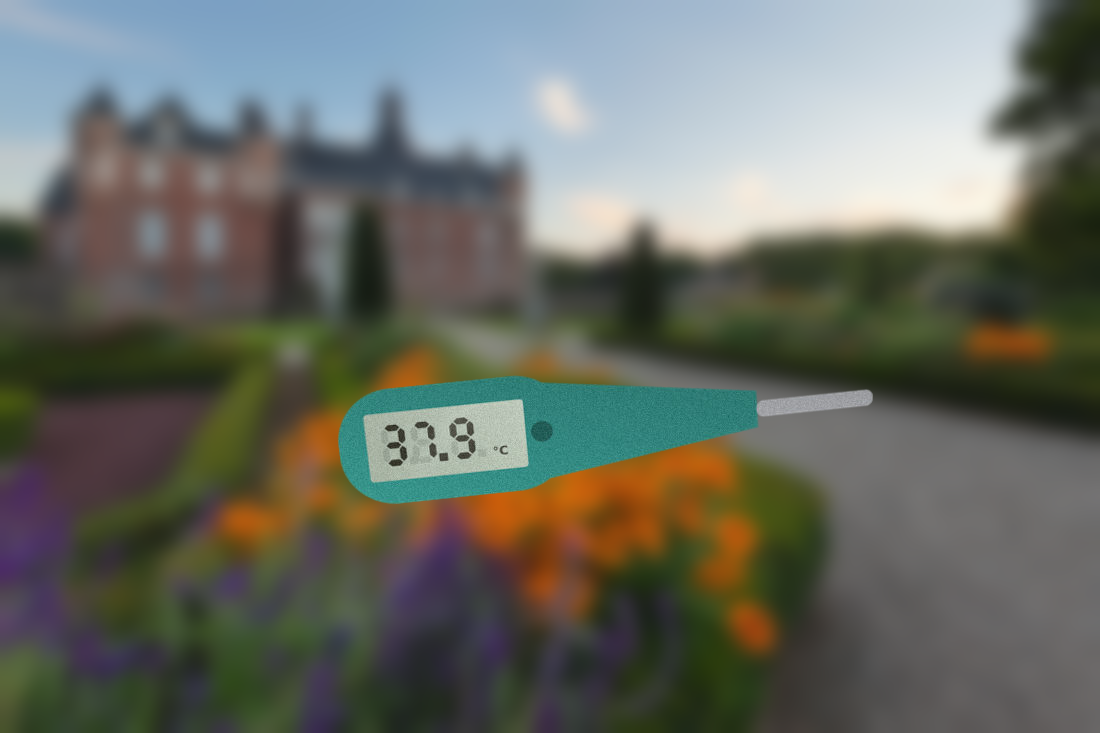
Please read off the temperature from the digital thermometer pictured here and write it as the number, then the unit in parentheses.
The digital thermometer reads 37.9 (°C)
